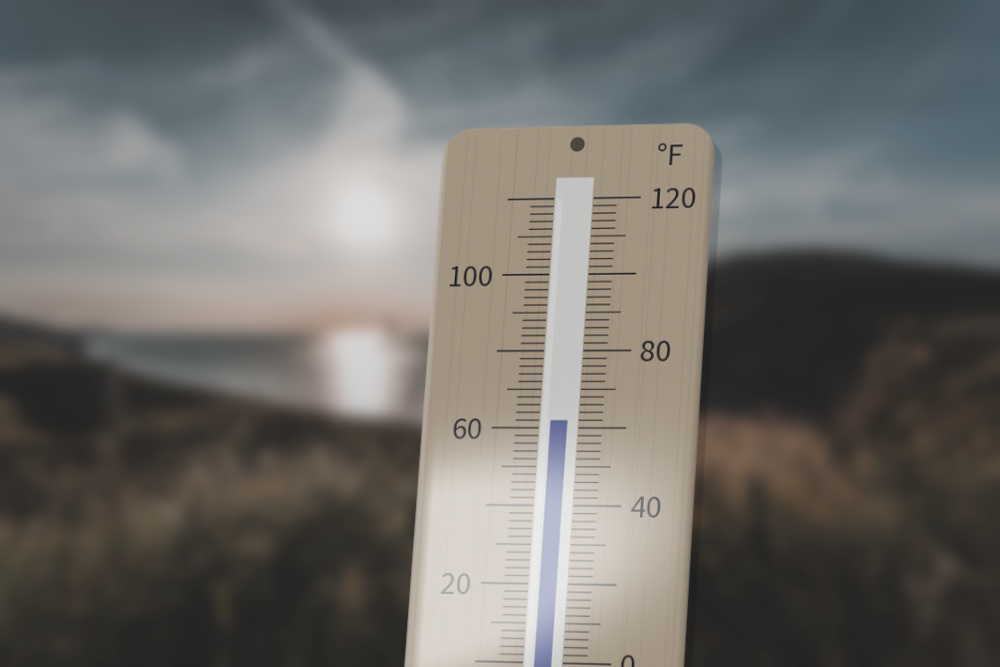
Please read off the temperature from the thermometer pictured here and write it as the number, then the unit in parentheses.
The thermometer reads 62 (°F)
